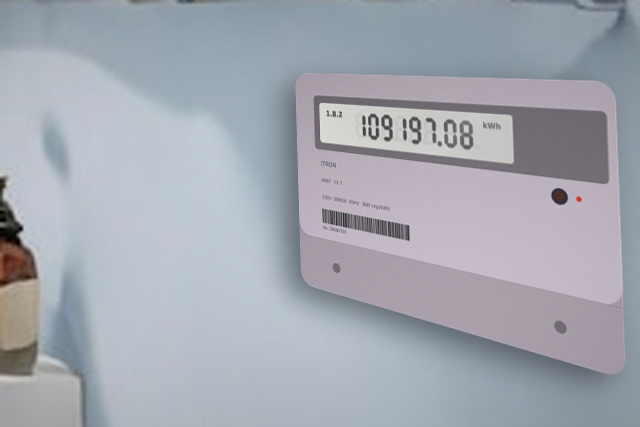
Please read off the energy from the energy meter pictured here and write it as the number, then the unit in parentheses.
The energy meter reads 109197.08 (kWh)
